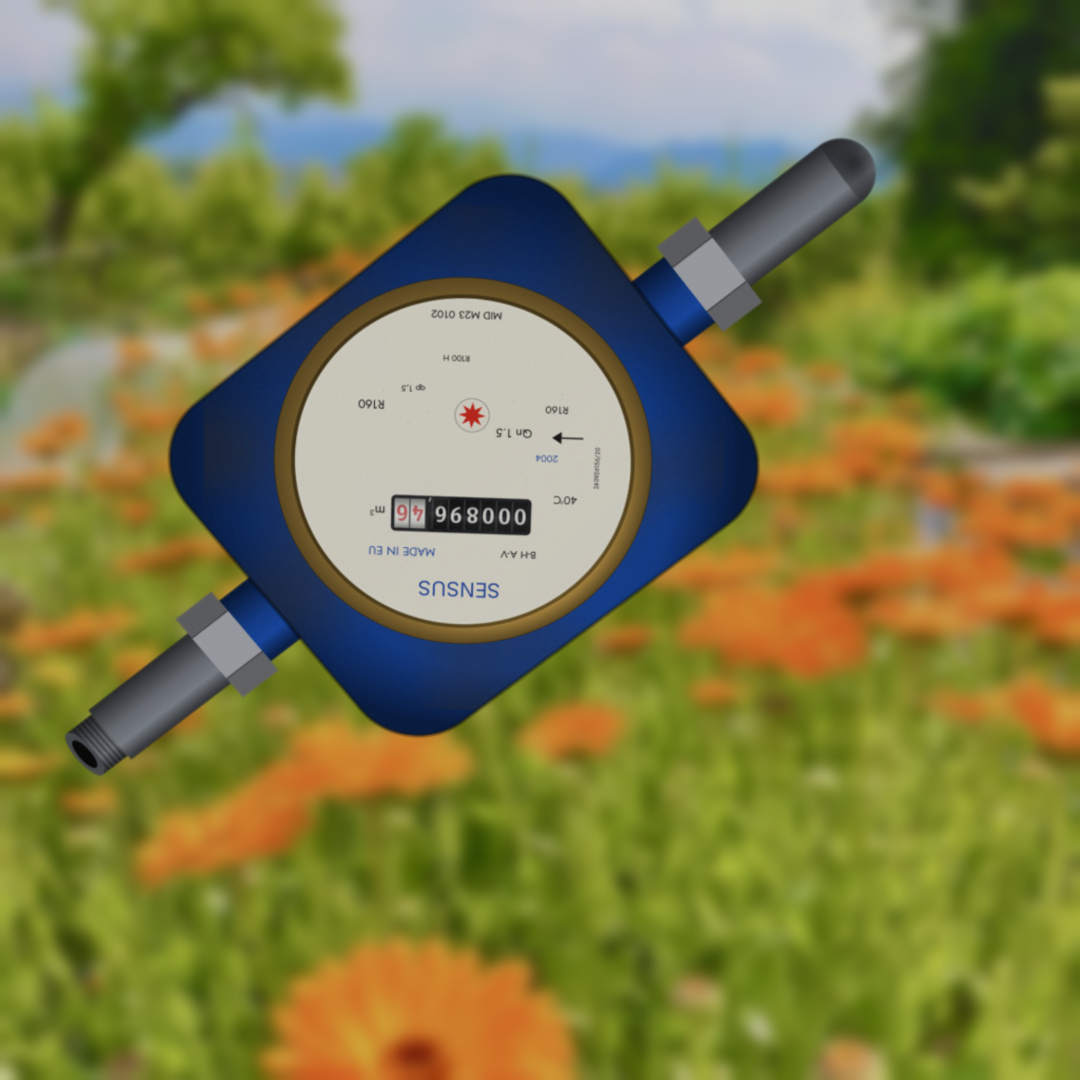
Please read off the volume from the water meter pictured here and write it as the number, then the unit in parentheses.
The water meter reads 896.46 (m³)
